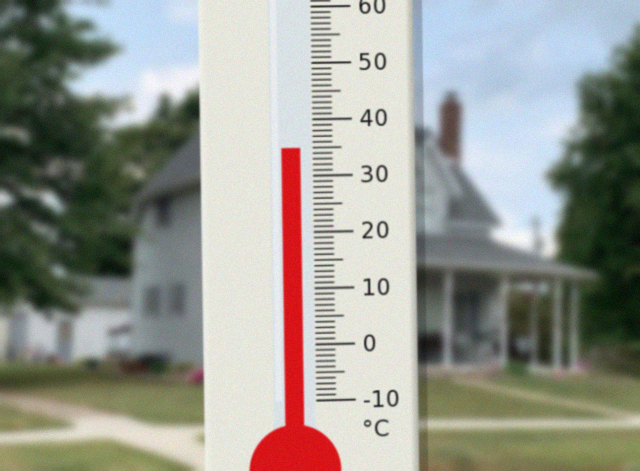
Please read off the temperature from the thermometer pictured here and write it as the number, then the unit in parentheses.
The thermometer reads 35 (°C)
